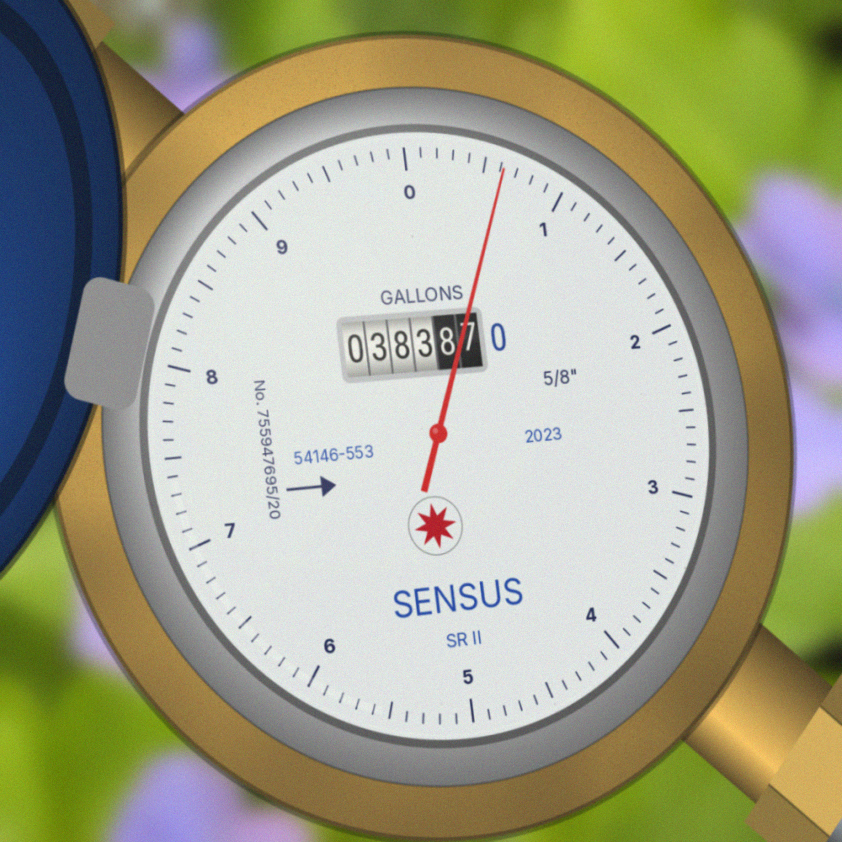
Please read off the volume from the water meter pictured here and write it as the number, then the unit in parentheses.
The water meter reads 383870.6 (gal)
